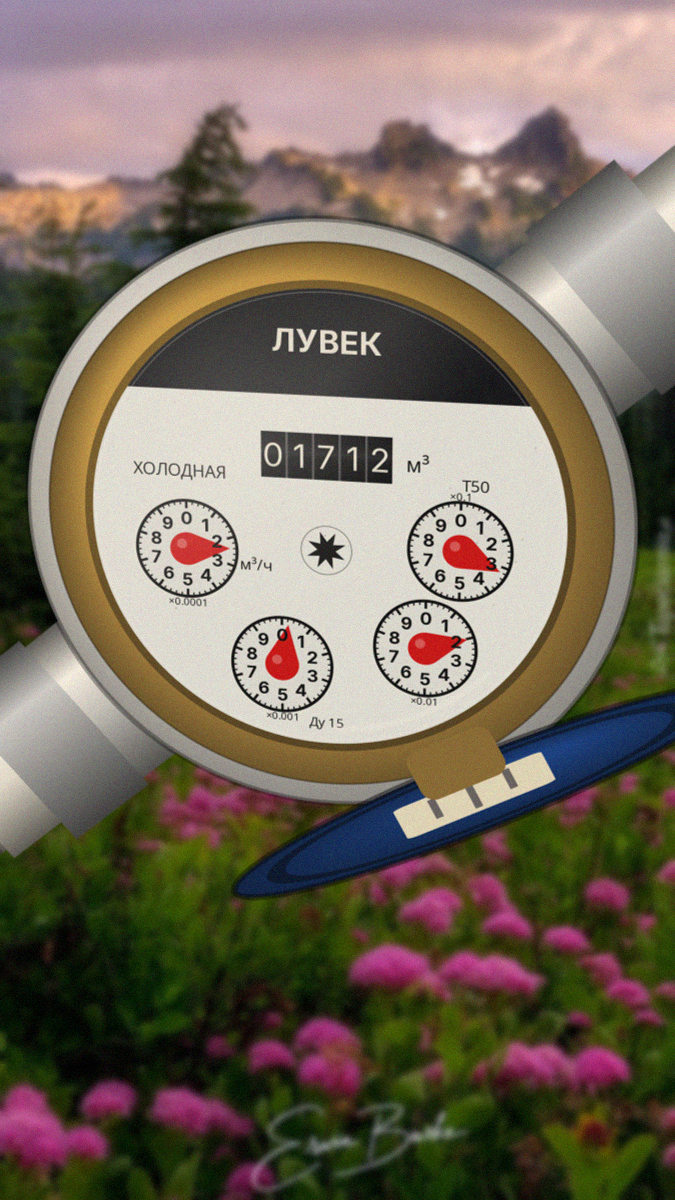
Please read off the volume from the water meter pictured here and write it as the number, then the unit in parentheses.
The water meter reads 1712.3202 (m³)
